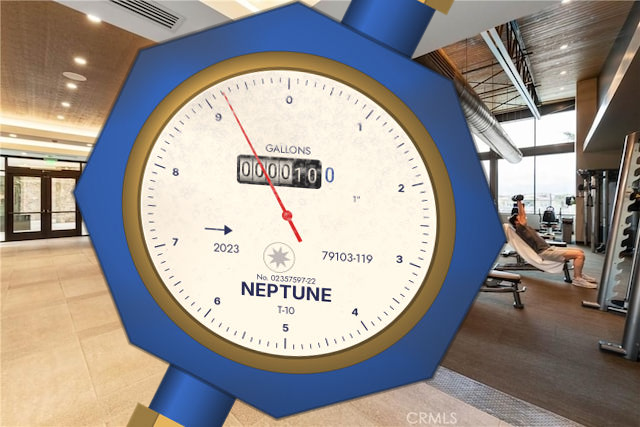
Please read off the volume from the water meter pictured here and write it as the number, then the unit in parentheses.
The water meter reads 99.2 (gal)
